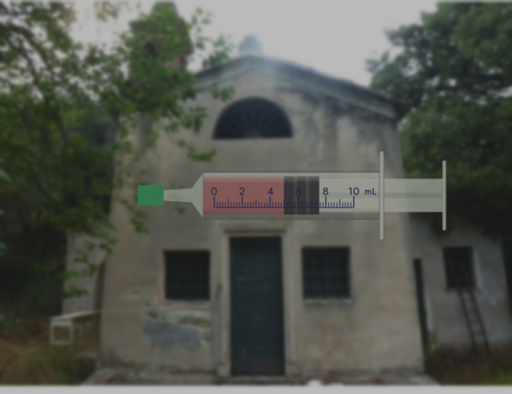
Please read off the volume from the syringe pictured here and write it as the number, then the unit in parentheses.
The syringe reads 5 (mL)
